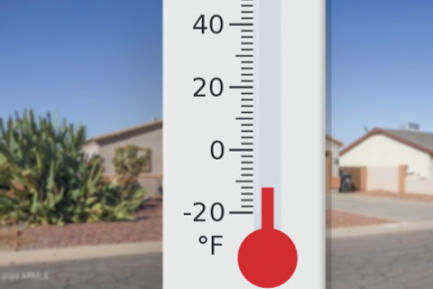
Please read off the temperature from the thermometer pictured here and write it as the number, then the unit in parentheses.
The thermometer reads -12 (°F)
